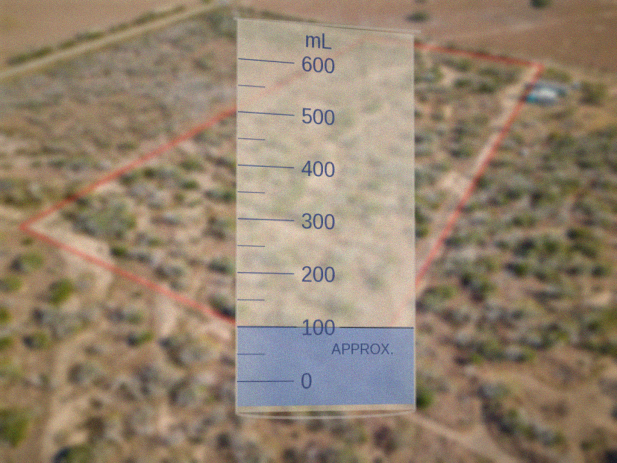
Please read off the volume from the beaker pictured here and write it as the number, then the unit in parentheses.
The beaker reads 100 (mL)
